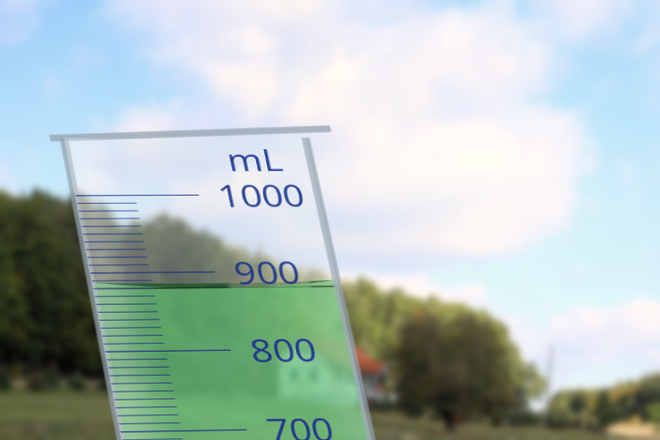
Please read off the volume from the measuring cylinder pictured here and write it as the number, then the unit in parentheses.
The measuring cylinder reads 880 (mL)
